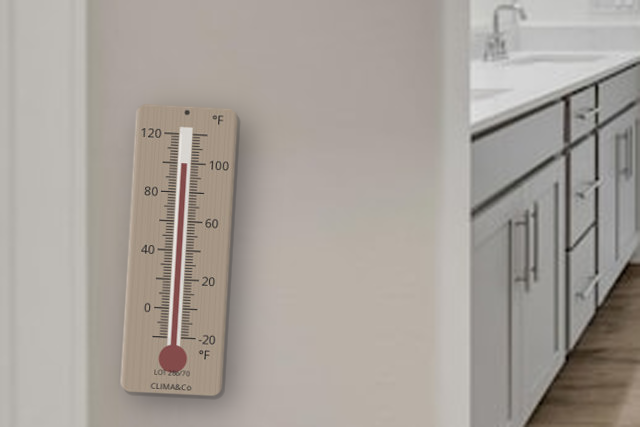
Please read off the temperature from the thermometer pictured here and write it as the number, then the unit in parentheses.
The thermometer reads 100 (°F)
